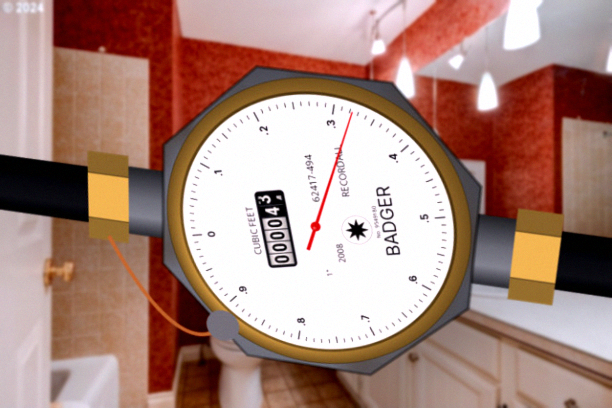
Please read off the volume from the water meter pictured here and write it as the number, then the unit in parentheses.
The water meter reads 43.32 (ft³)
